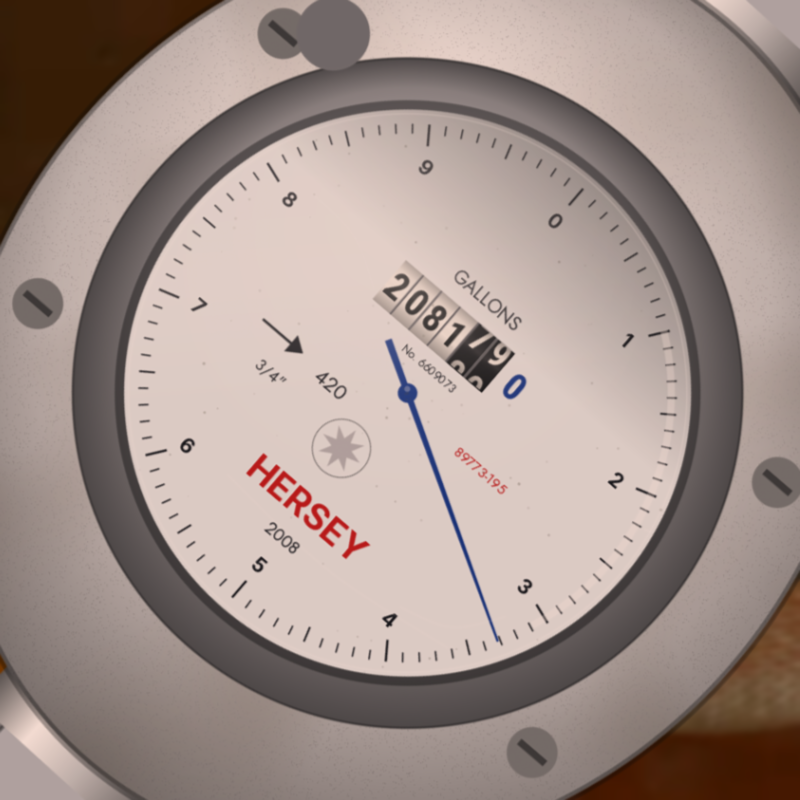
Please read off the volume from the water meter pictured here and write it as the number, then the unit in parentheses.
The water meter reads 2081793.3 (gal)
